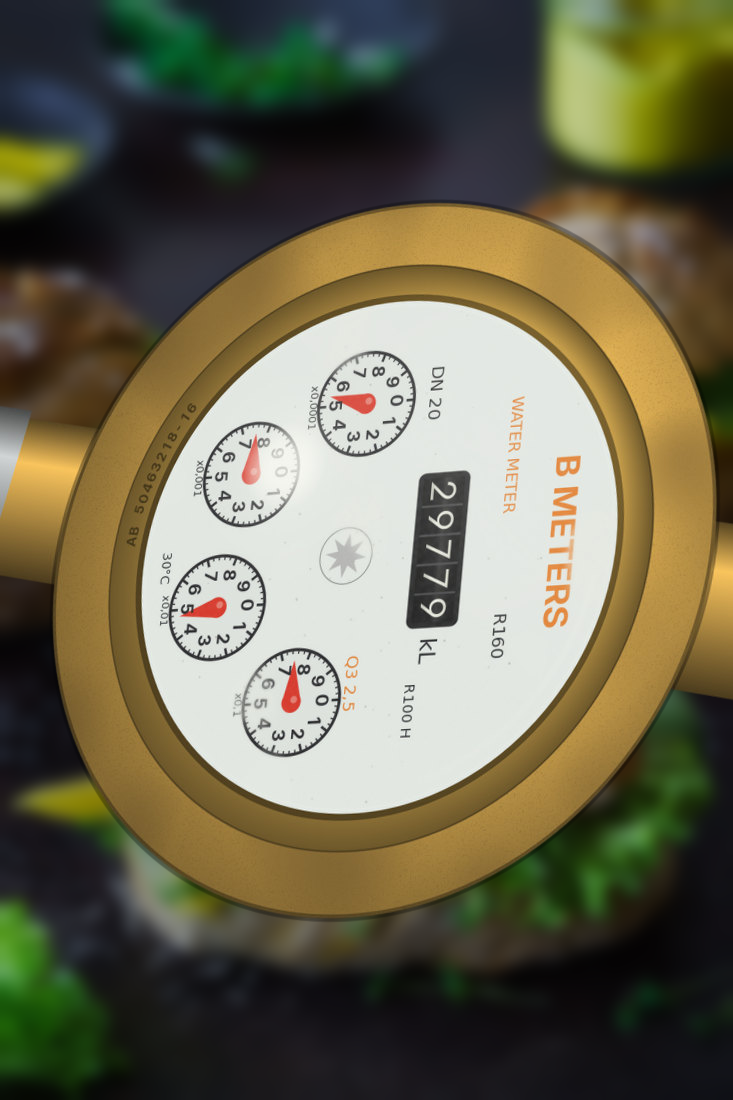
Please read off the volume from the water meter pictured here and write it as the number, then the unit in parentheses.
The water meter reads 29779.7475 (kL)
